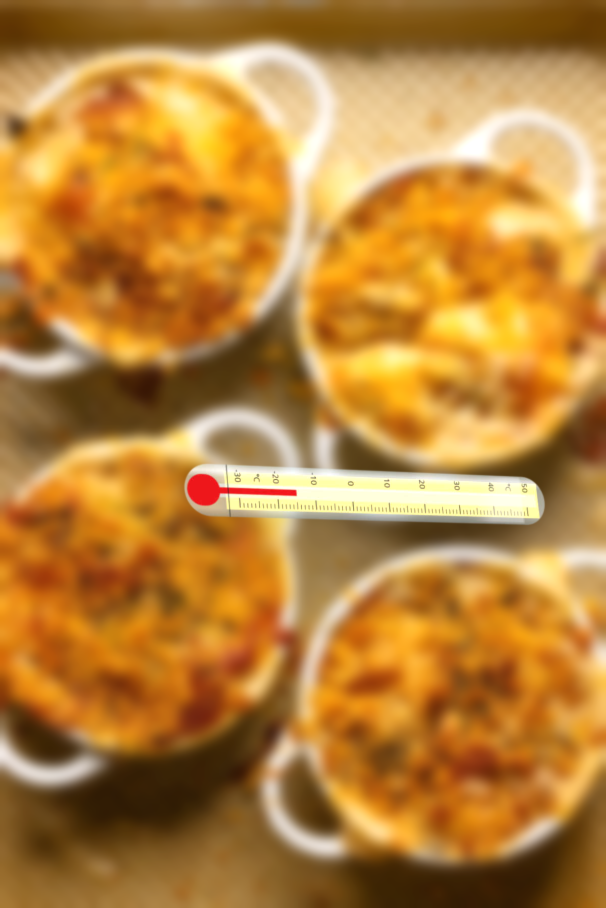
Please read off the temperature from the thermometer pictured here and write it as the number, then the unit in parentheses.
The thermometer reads -15 (°C)
